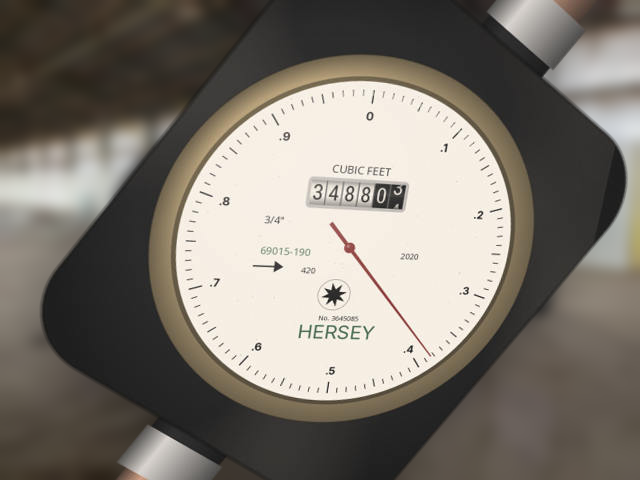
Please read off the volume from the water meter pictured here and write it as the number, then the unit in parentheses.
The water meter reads 348803.38 (ft³)
